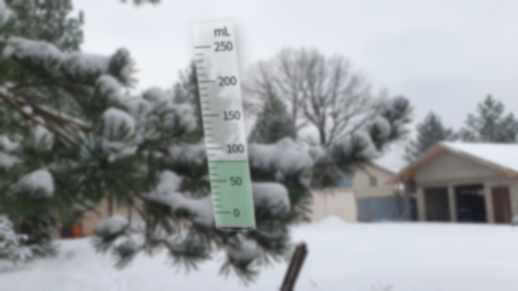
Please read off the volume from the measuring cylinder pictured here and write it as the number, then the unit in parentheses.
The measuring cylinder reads 80 (mL)
